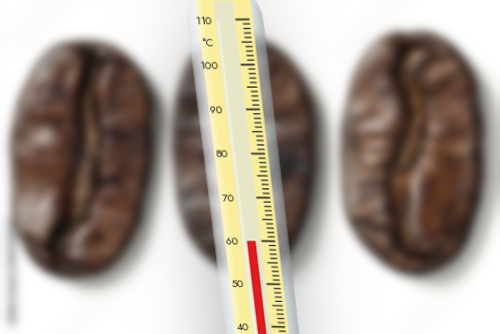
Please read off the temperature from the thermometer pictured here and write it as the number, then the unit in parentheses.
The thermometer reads 60 (°C)
